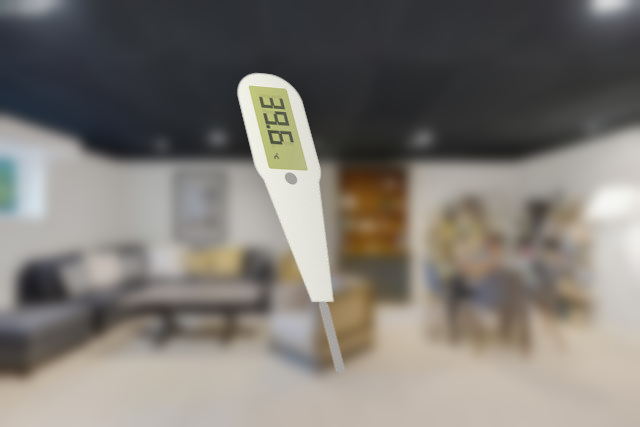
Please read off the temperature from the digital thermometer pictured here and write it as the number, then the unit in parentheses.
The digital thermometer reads 39.6 (°C)
